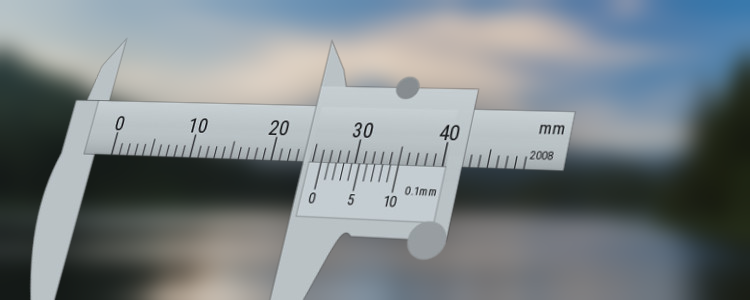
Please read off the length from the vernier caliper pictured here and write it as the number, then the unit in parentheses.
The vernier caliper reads 26.0 (mm)
